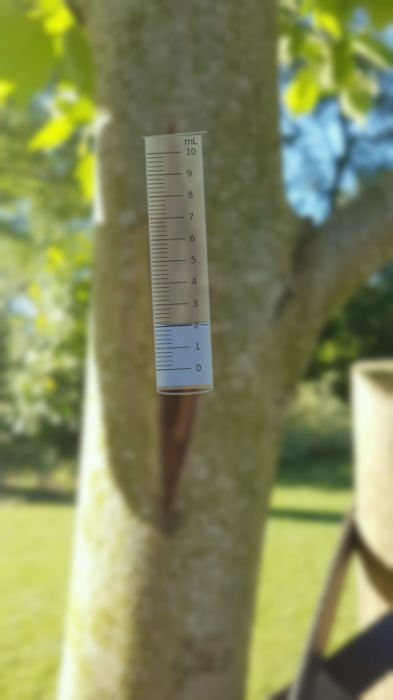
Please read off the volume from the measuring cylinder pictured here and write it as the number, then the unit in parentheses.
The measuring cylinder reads 2 (mL)
